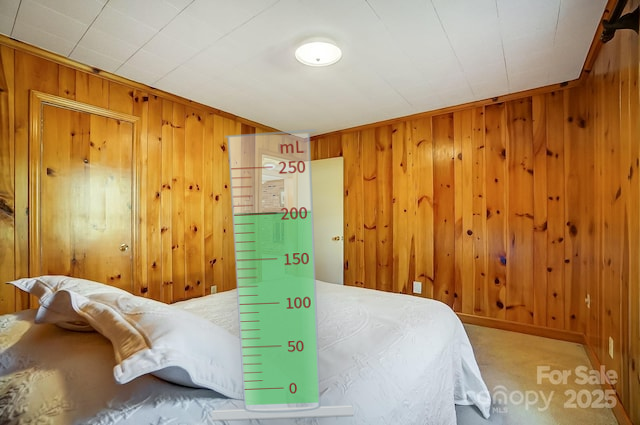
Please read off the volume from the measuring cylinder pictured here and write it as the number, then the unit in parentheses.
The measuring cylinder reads 200 (mL)
